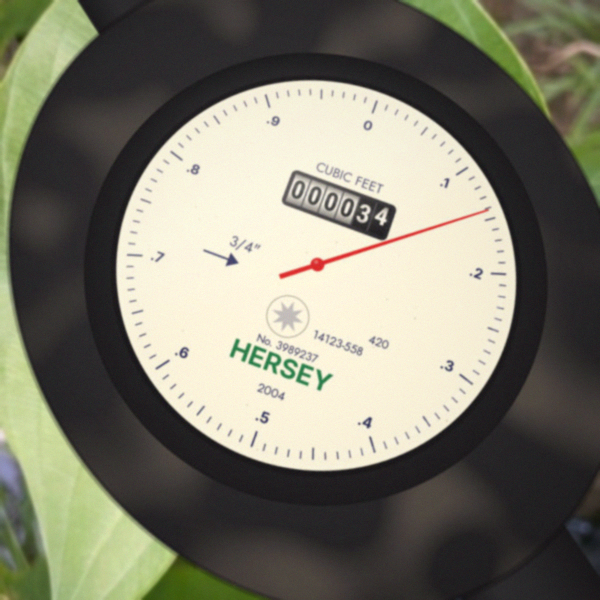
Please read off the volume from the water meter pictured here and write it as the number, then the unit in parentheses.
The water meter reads 34.14 (ft³)
